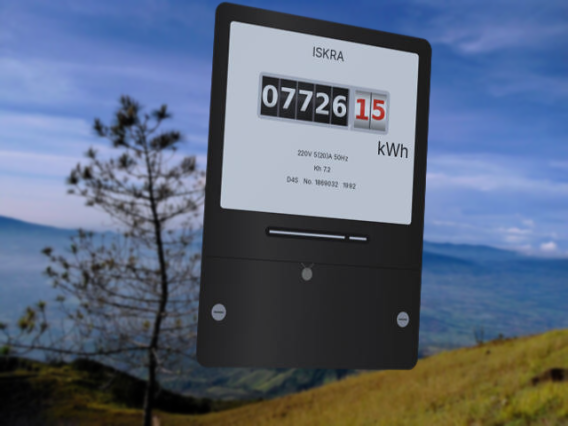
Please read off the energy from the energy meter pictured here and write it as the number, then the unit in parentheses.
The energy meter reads 7726.15 (kWh)
